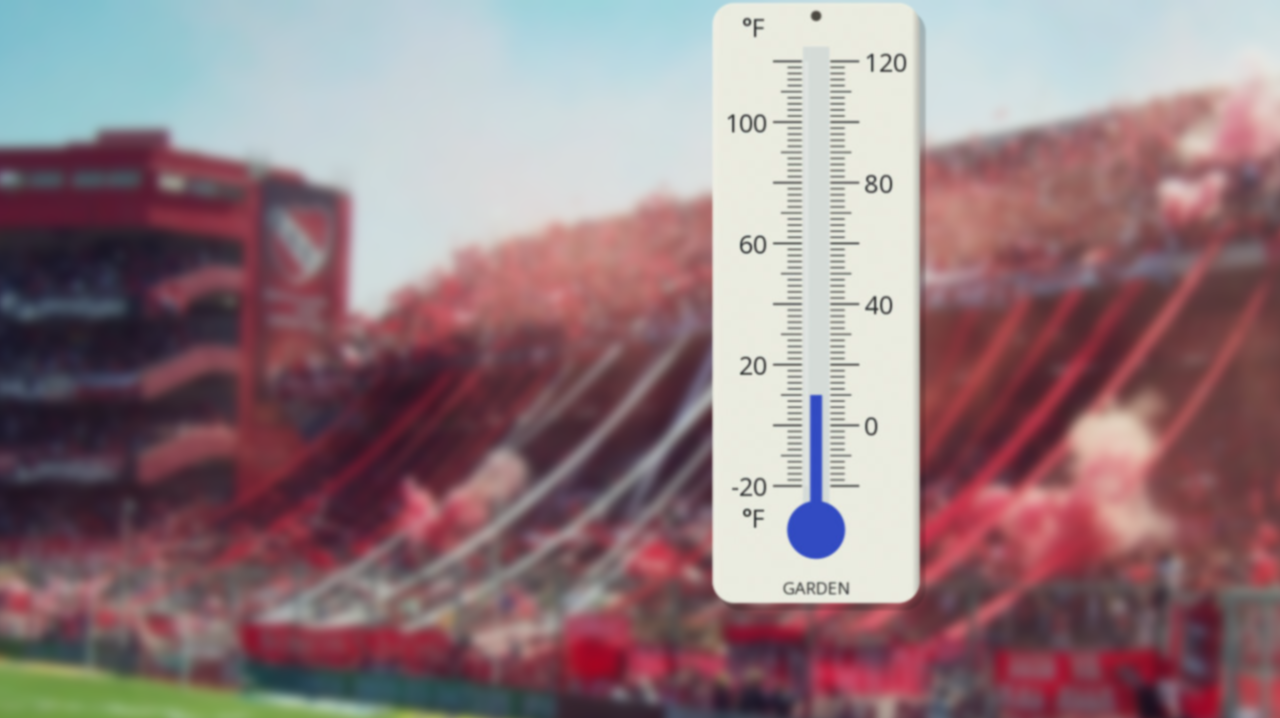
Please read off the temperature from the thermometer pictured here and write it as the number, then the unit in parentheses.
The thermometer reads 10 (°F)
